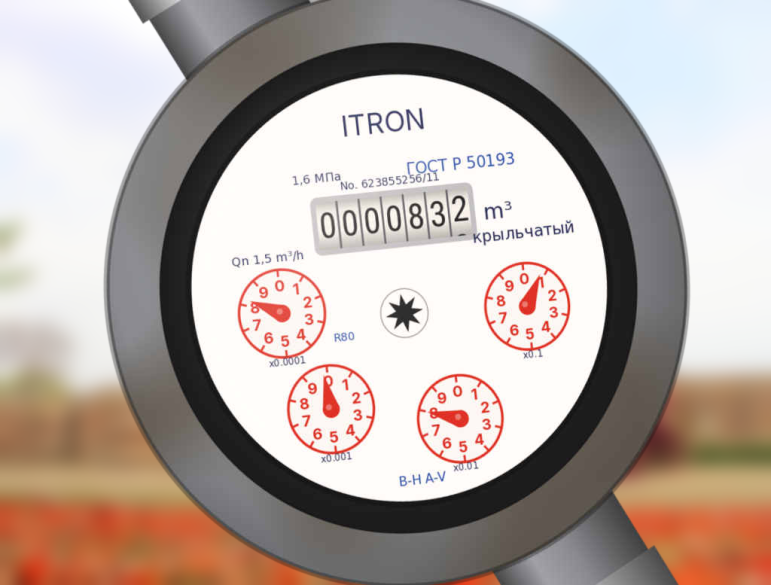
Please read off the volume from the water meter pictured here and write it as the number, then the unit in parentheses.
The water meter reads 832.0798 (m³)
